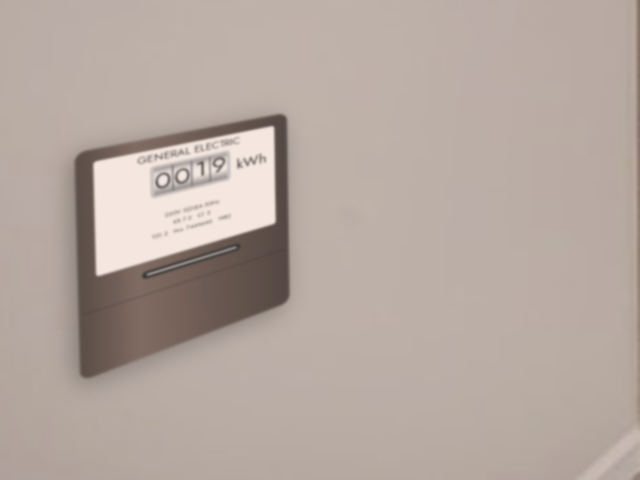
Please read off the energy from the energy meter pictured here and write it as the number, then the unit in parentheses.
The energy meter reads 19 (kWh)
